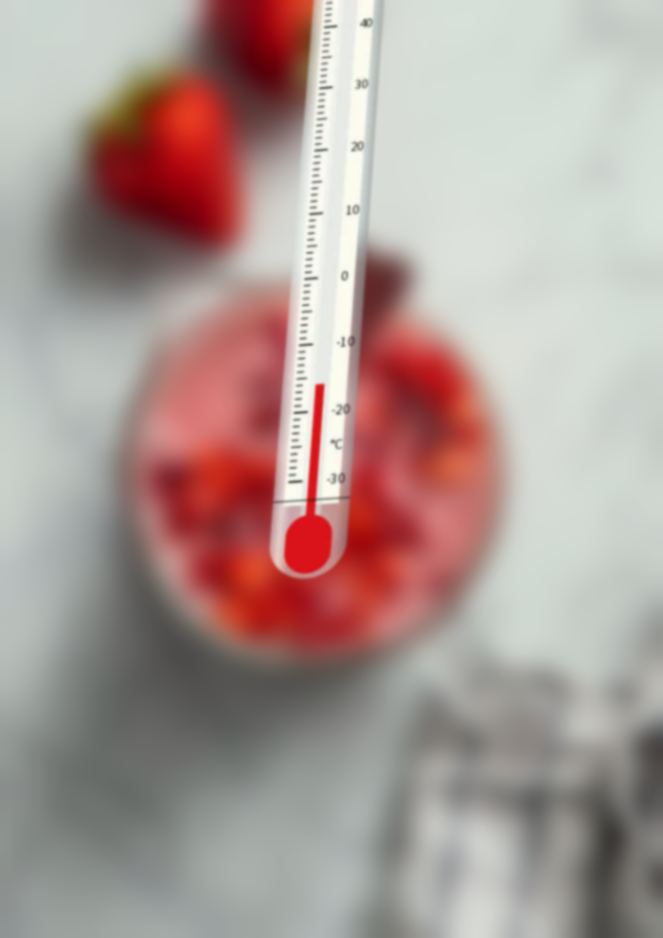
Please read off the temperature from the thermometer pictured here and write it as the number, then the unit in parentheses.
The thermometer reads -16 (°C)
